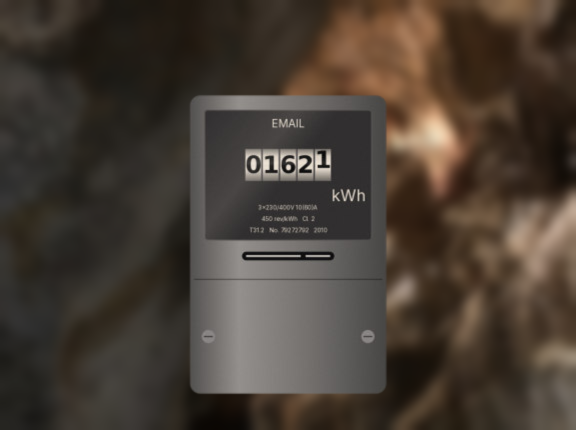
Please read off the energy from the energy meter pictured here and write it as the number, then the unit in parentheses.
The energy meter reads 1621 (kWh)
